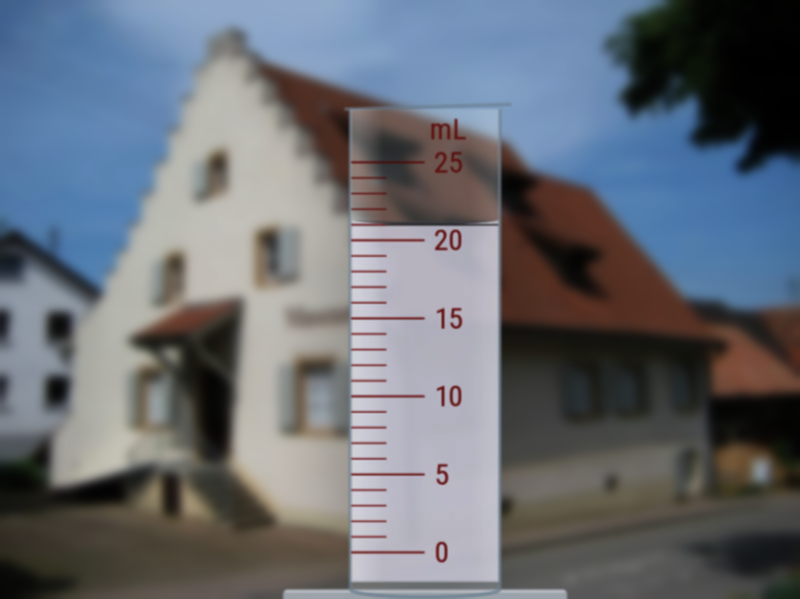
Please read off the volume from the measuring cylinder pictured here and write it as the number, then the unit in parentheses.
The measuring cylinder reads 21 (mL)
